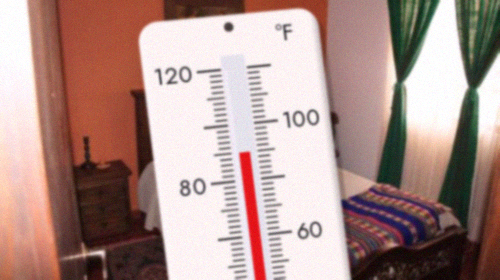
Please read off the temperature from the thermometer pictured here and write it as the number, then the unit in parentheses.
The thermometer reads 90 (°F)
